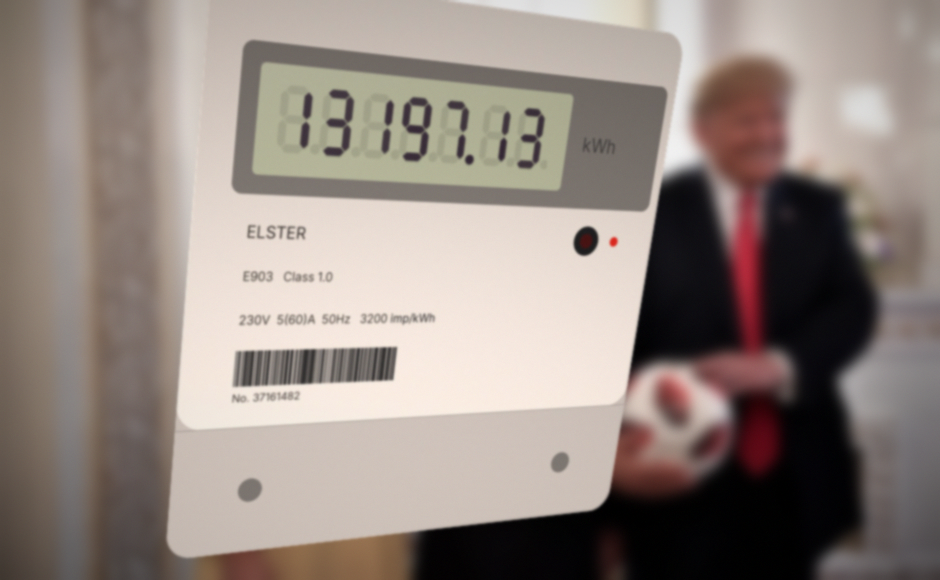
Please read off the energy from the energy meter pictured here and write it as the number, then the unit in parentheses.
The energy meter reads 13197.13 (kWh)
